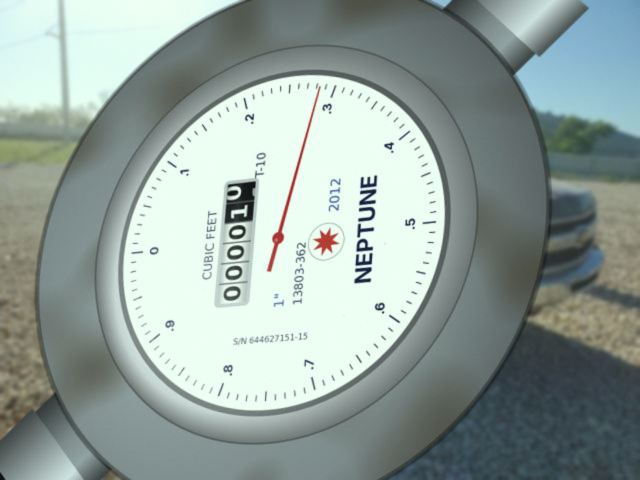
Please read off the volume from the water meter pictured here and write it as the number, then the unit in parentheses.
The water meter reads 10.28 (ft³)
